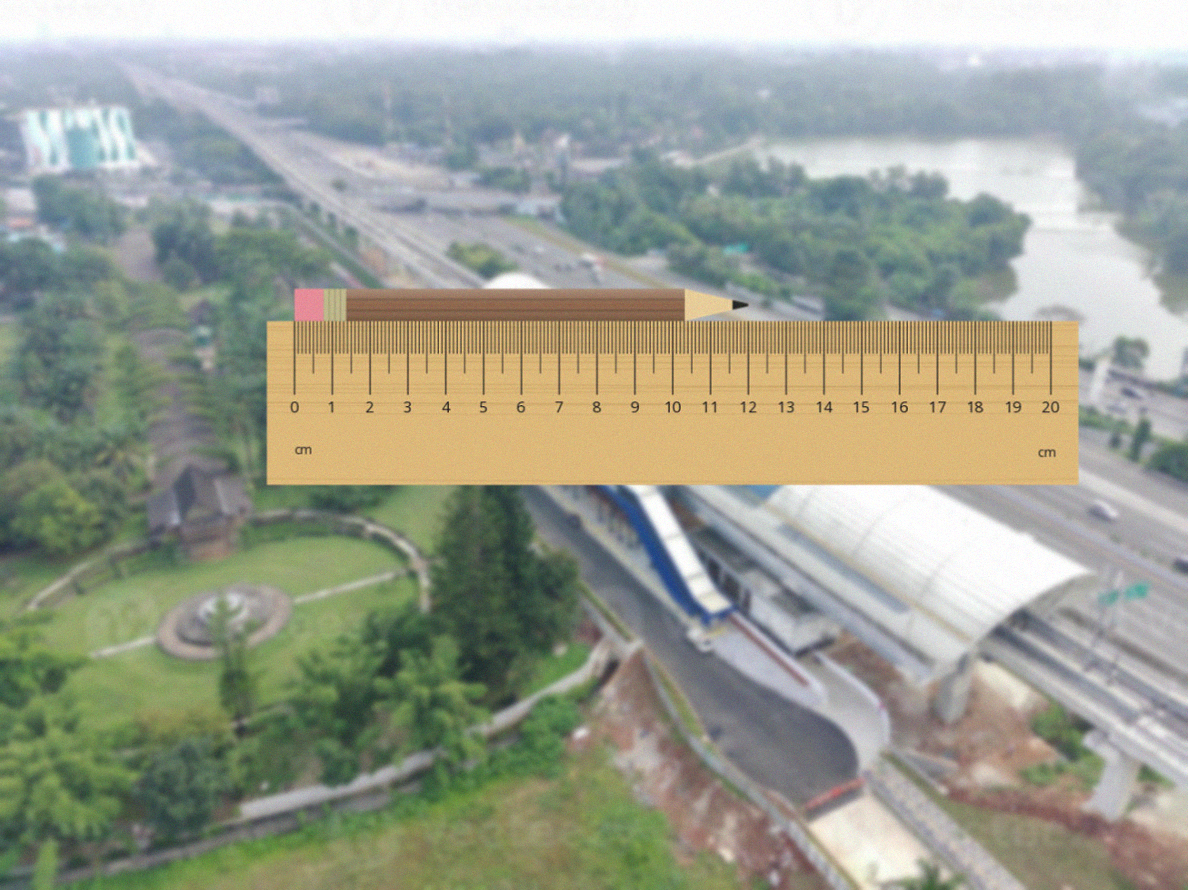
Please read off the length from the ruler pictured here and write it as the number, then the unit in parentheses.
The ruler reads 12 (cm)
